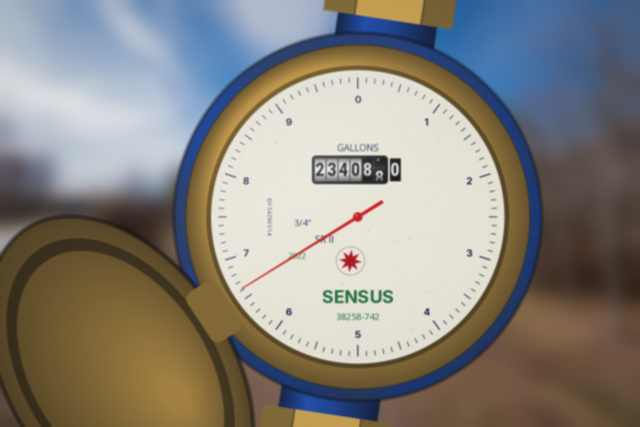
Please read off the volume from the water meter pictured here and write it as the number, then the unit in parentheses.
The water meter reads 2340876.6 (gal)
